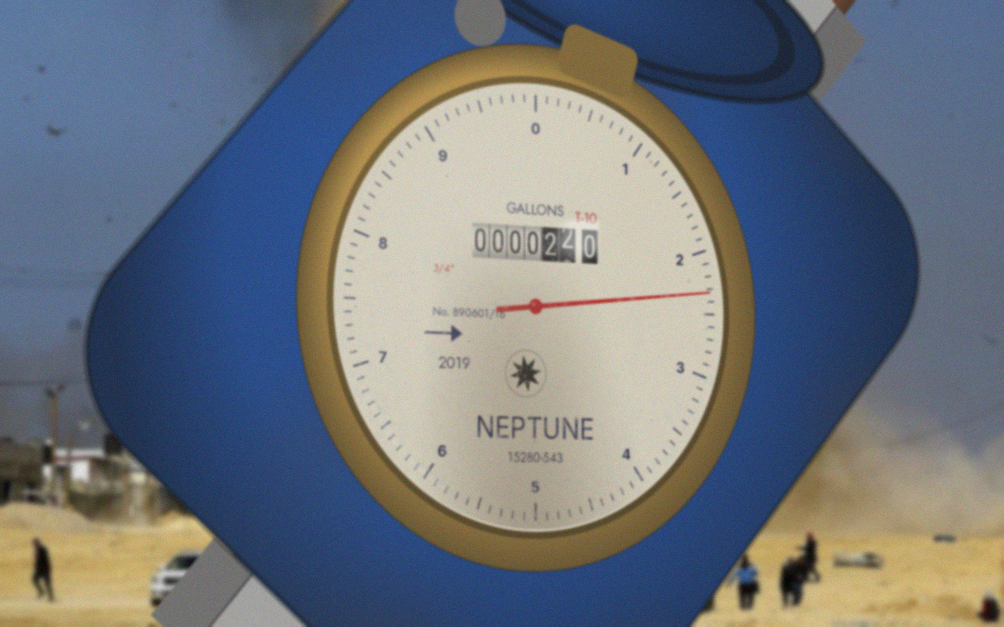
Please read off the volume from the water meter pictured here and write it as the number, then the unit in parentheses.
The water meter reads 222.3 (gal)
